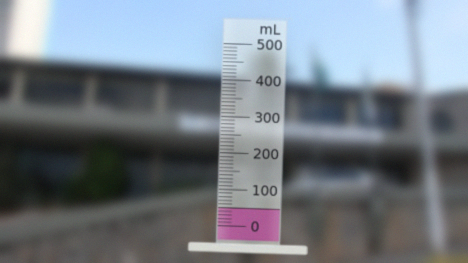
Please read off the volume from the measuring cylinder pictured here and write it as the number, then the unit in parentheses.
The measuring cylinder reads 50 (mL)
